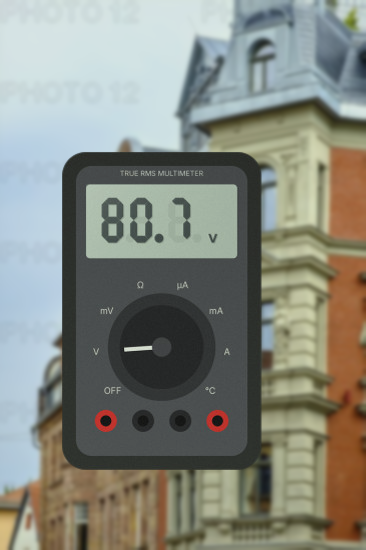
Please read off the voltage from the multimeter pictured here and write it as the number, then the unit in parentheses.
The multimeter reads 80.7 (V)
